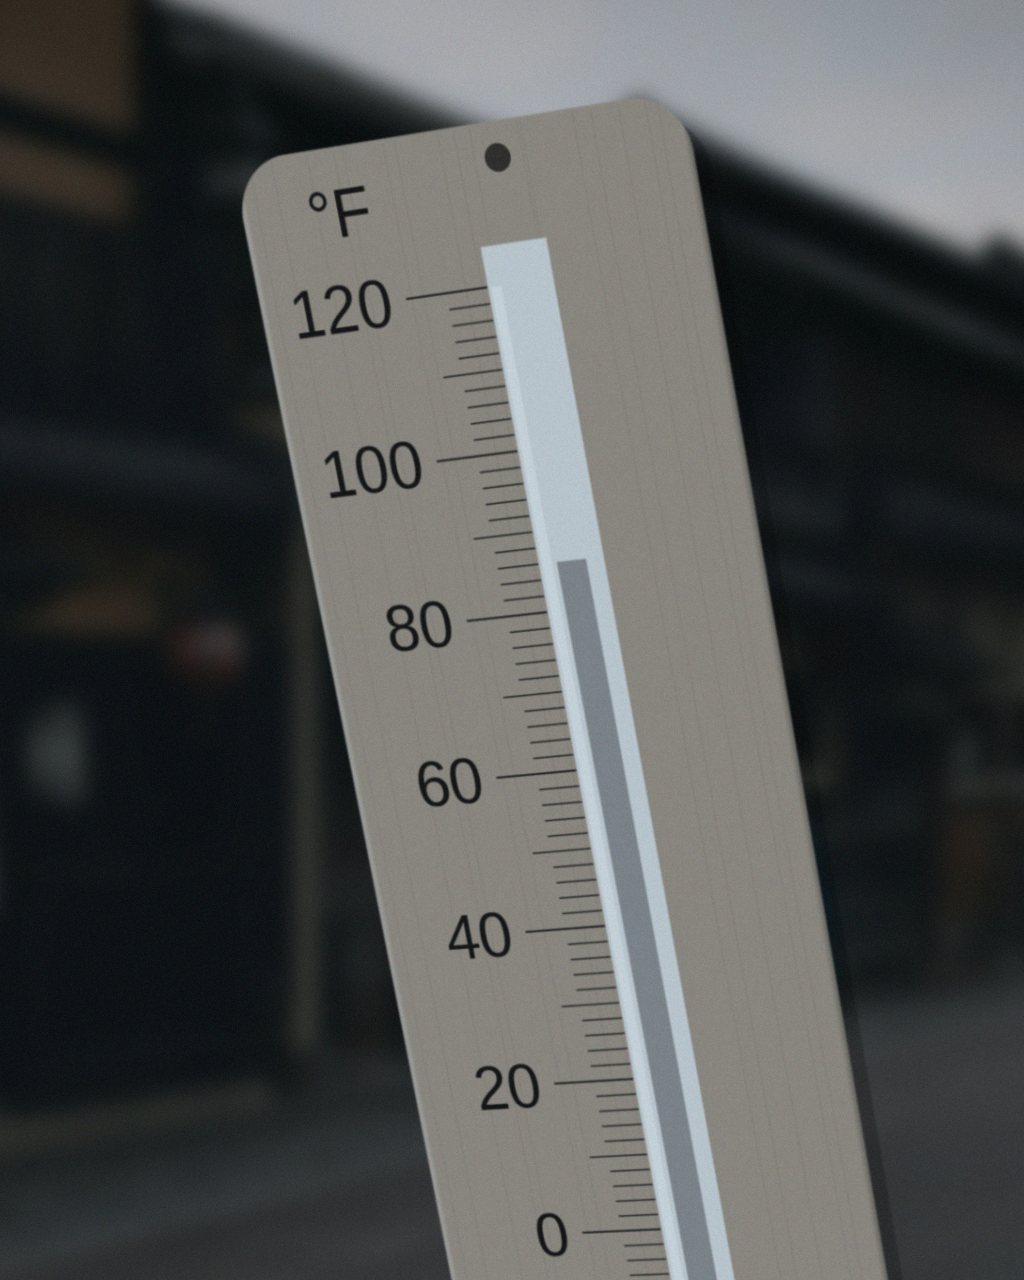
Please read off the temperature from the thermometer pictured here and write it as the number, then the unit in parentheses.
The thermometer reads 86 (°F)
